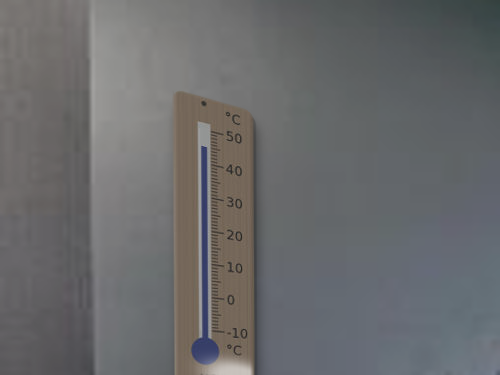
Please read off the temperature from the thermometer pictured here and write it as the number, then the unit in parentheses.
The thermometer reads 45 (°C)
